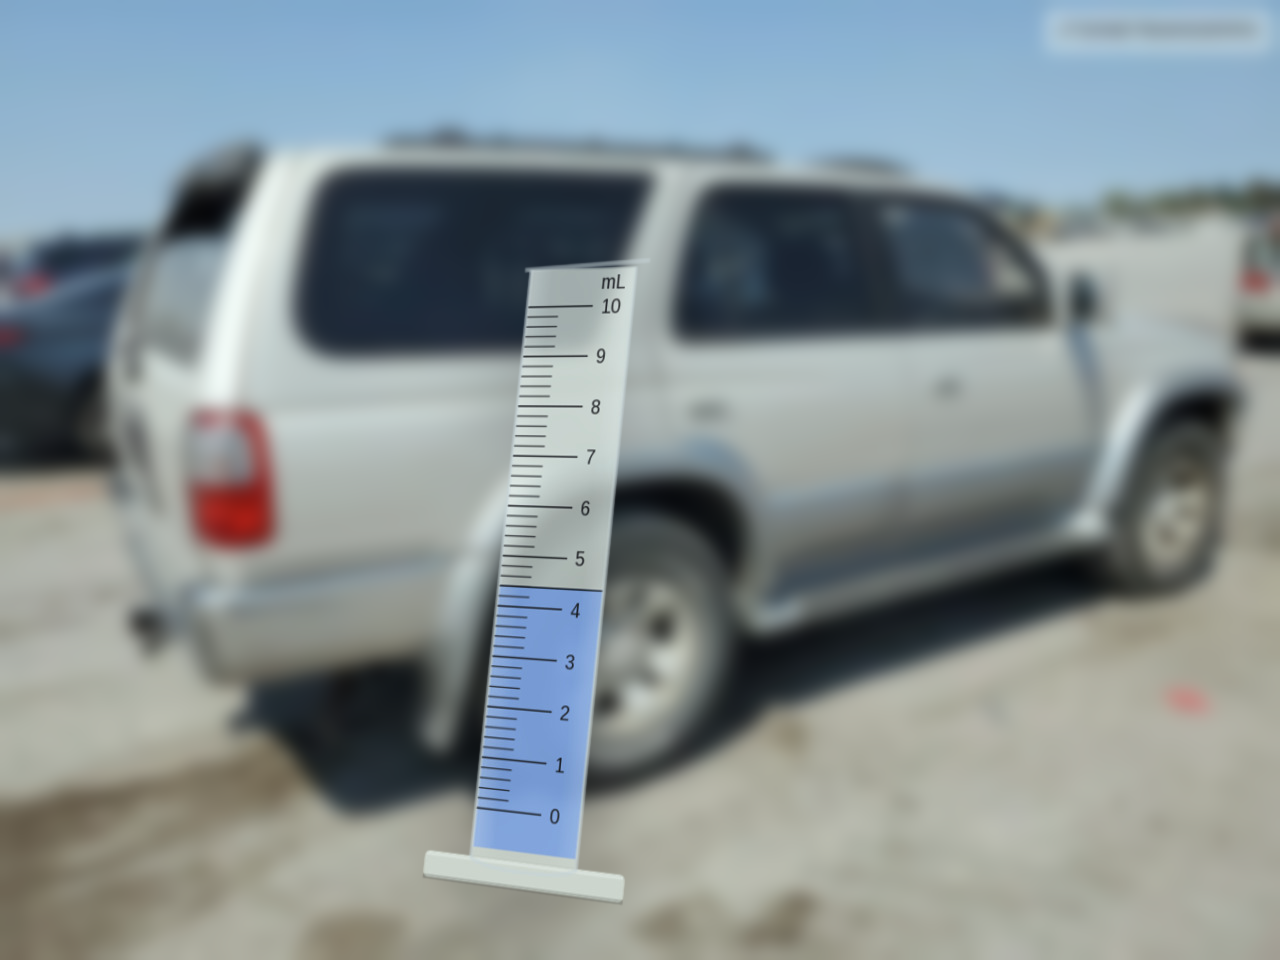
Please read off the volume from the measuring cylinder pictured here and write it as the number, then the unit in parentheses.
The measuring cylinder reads 4.4 (mL)
